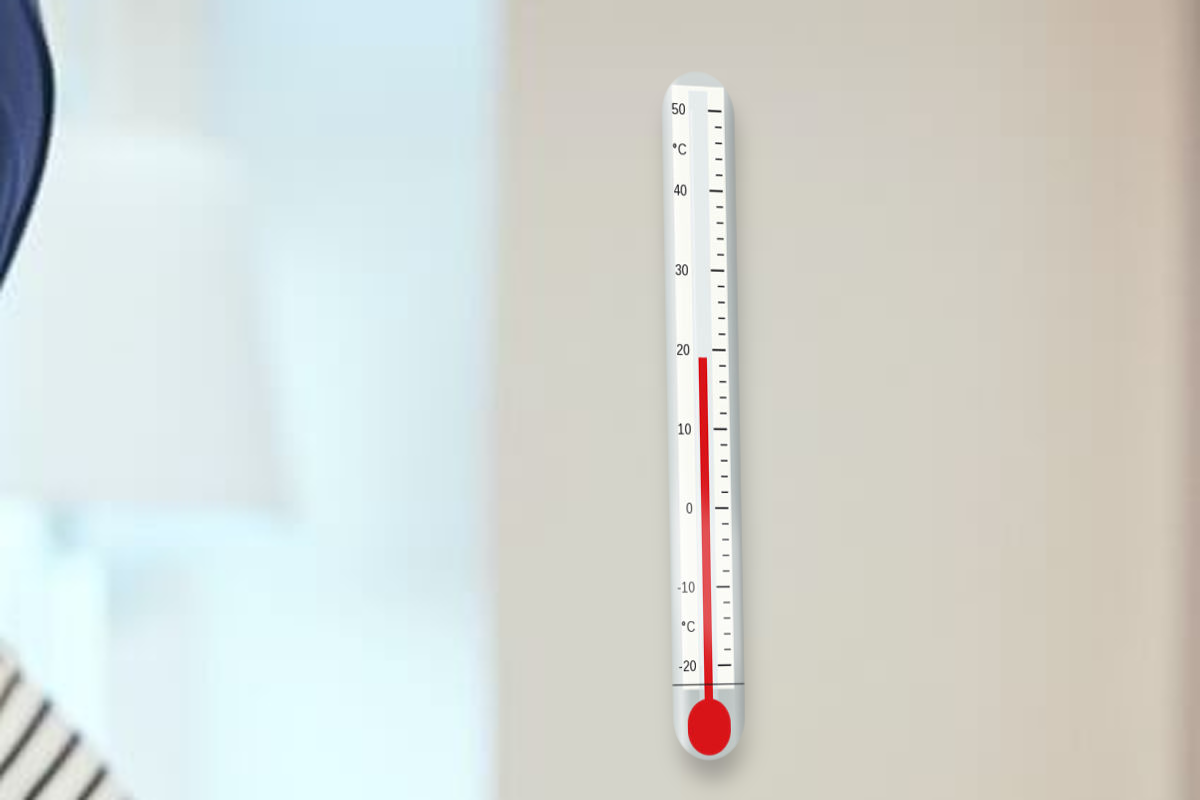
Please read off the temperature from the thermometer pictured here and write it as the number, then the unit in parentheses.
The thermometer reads 19 (°C)
